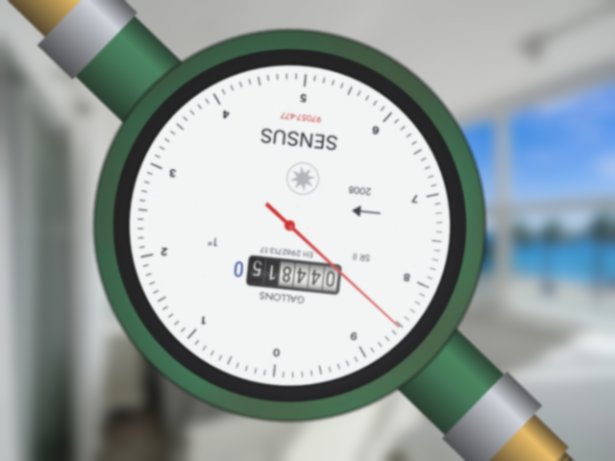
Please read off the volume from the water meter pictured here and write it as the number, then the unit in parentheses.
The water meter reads 448148.5 (gal)
